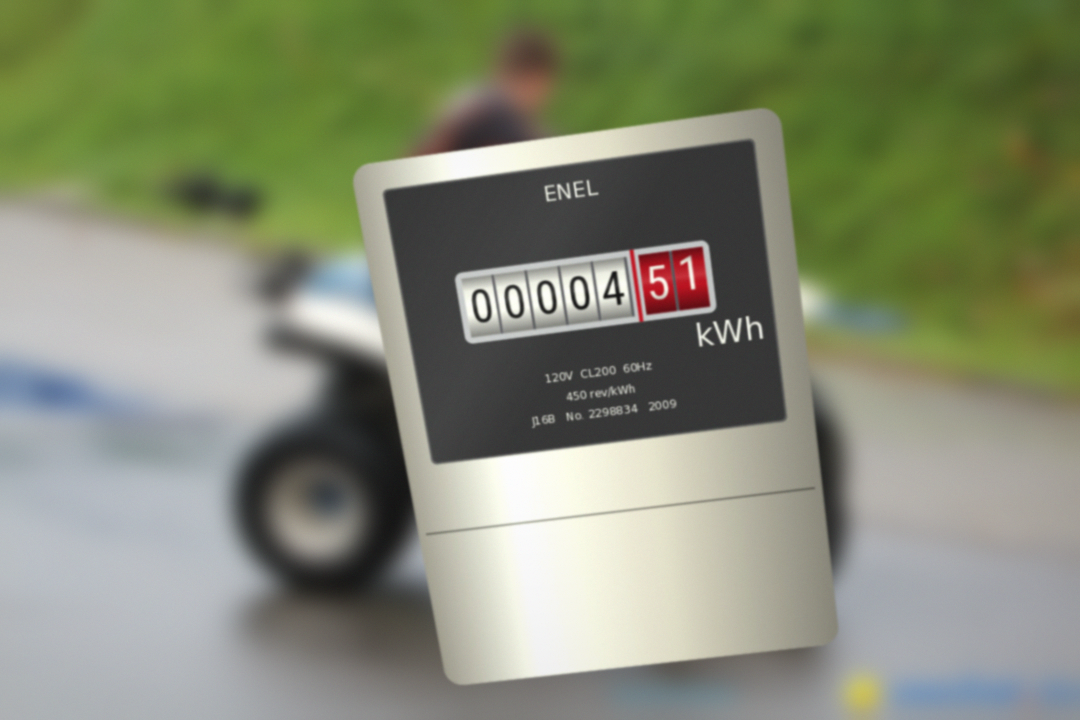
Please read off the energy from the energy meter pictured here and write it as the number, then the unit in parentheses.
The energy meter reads 4.51 (kWh)
